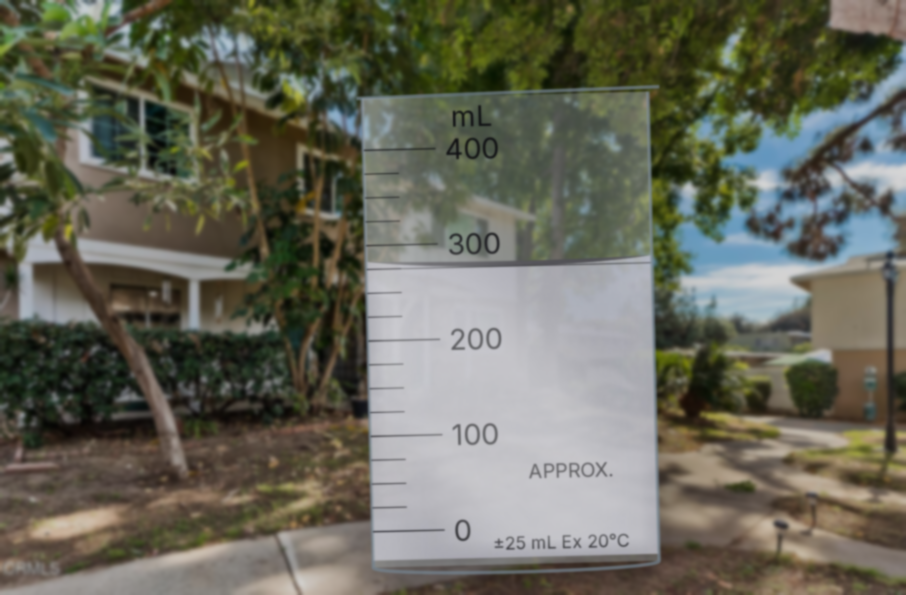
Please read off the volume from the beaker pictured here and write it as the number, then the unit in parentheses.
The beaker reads 275 (mL)
